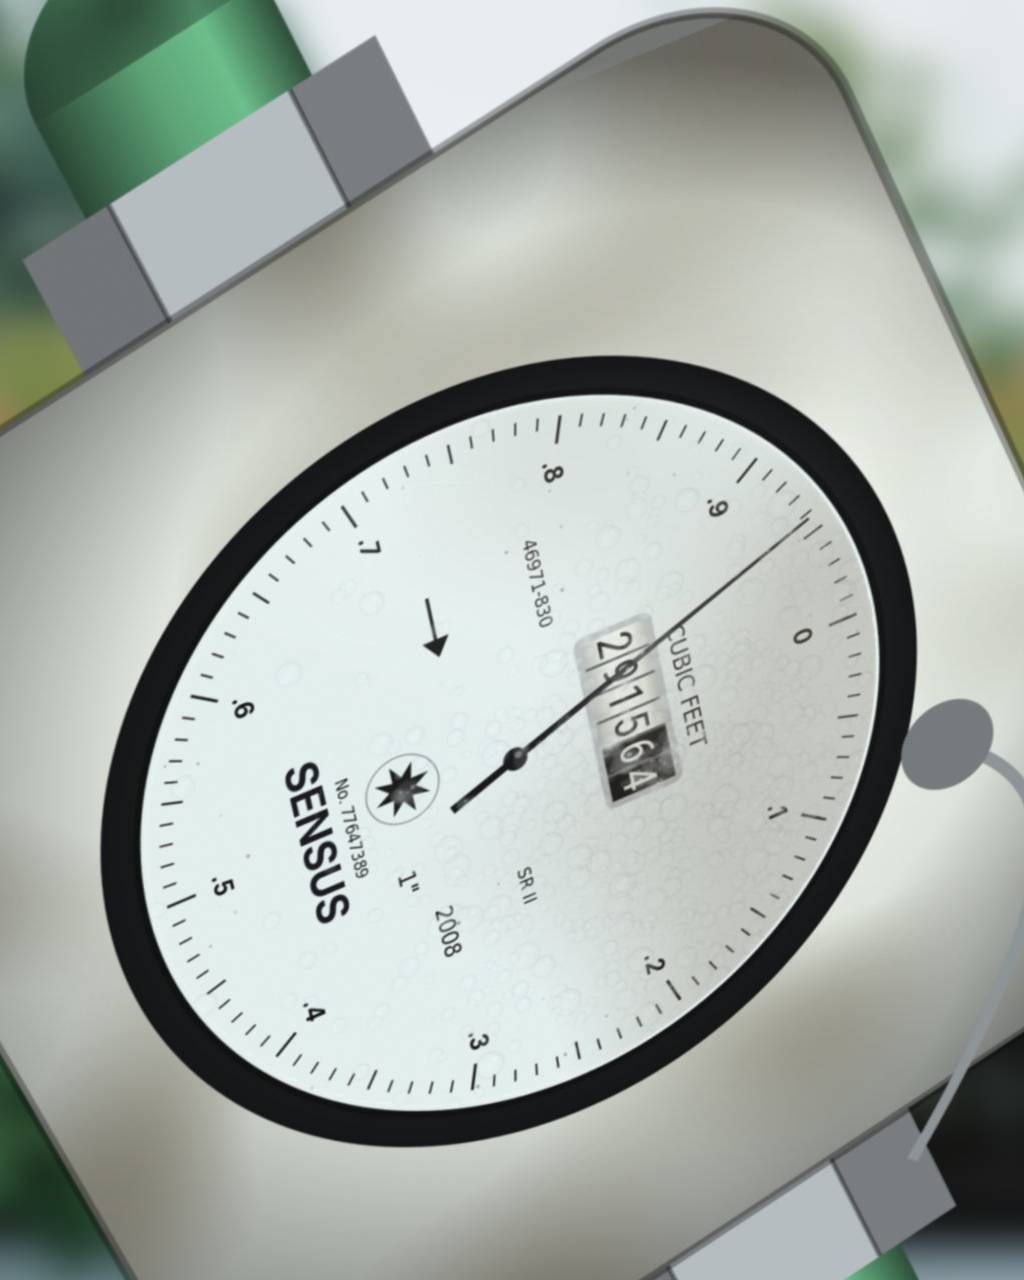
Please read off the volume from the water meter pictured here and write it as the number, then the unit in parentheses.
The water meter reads 291563.94 (ft³)
